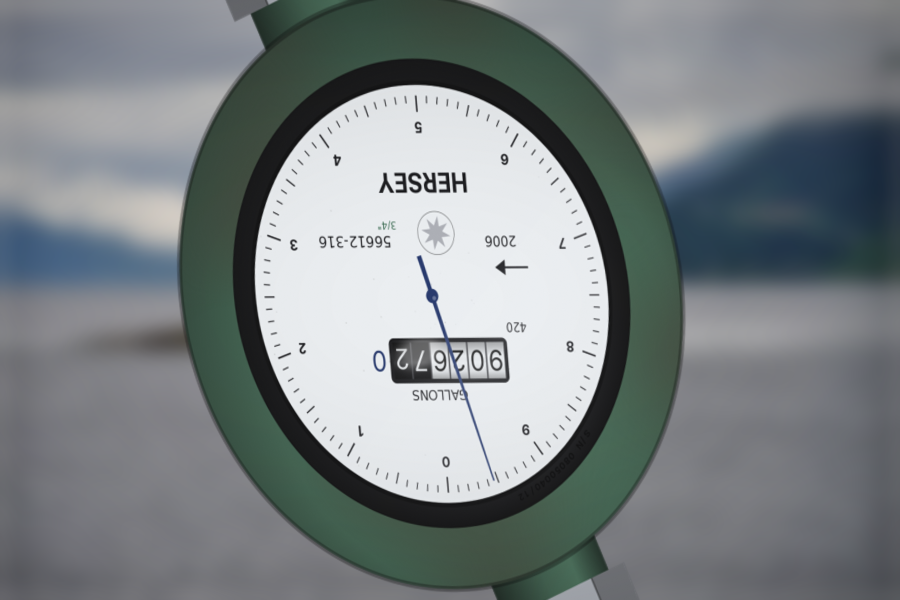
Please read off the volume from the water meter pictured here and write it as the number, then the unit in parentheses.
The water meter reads 9026719.5 (gal)
